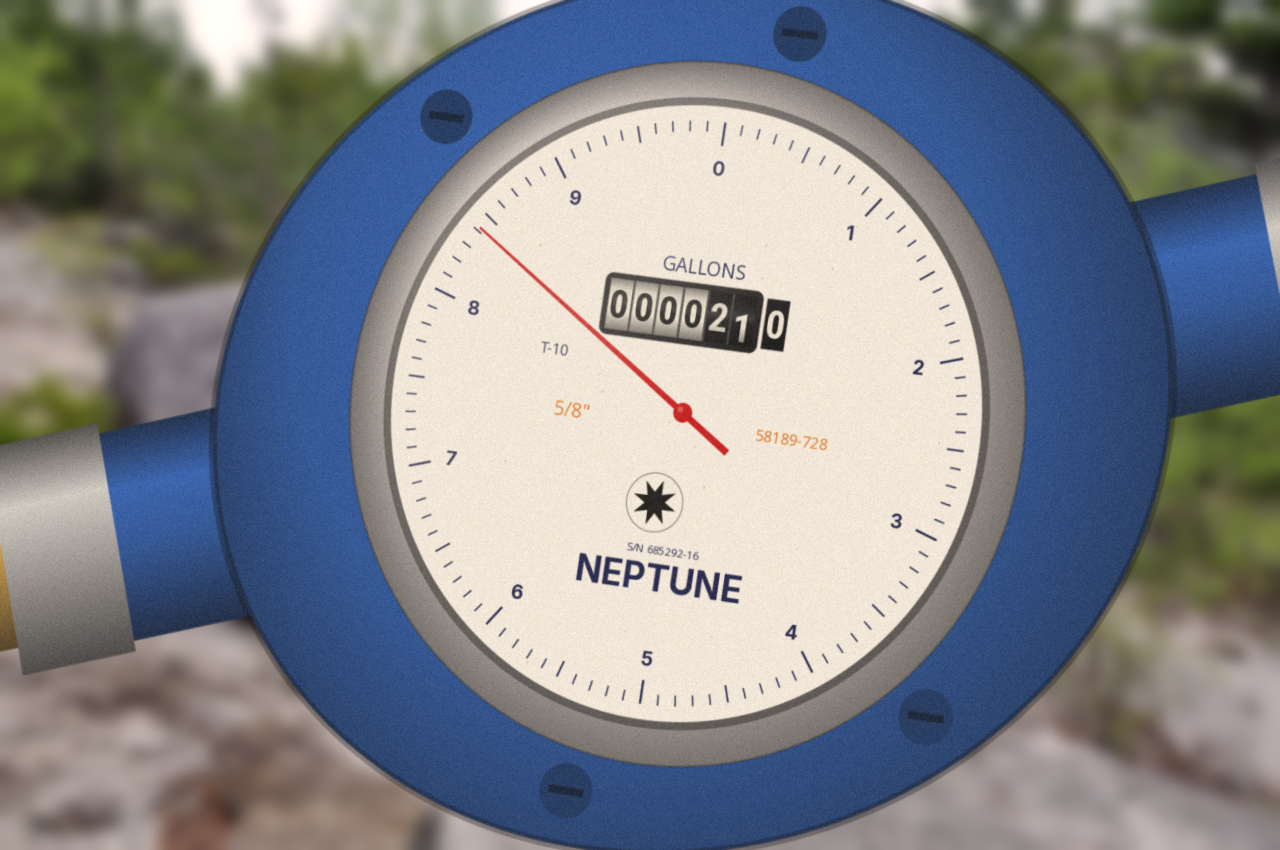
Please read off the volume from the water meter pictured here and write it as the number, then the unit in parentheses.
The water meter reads 208.4 (gal)
